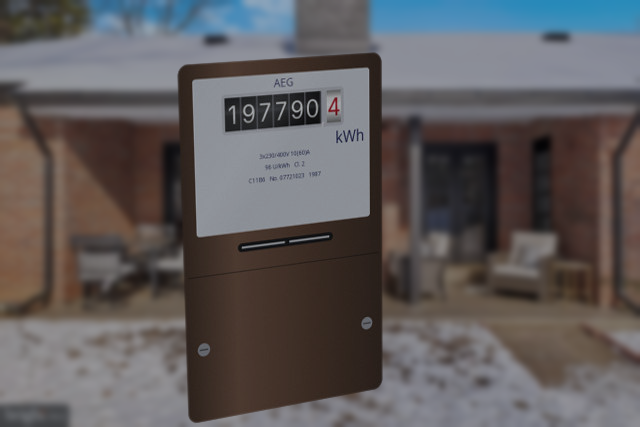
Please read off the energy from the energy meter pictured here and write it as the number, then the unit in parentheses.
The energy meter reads 197790.4 (kWh)
